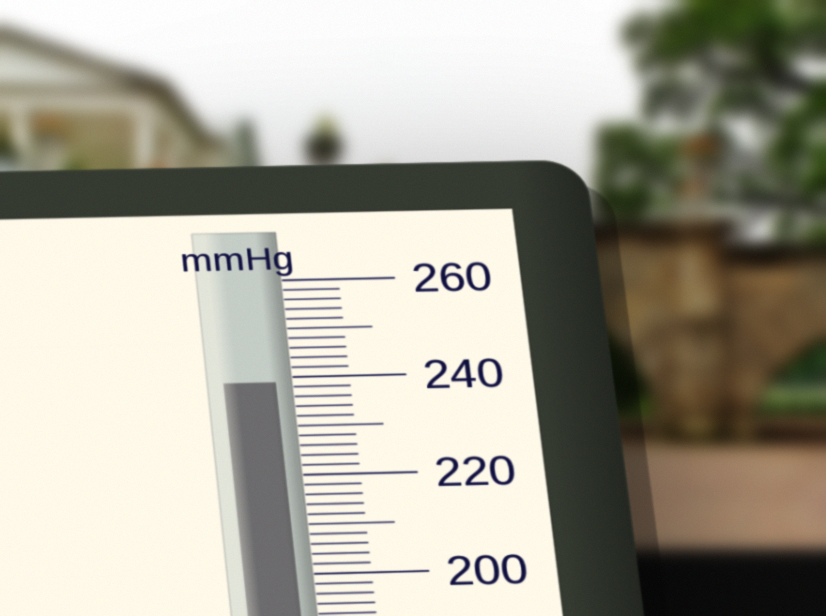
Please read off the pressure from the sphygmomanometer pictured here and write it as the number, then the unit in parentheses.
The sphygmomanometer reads 239 (mmHg)
